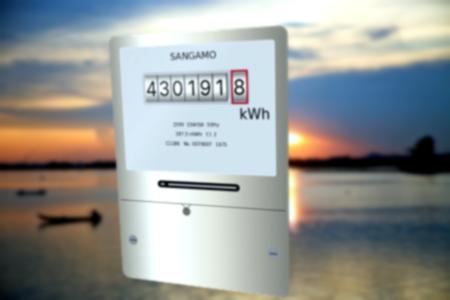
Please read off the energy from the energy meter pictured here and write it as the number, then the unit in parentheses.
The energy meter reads 430191.8 (kWh)
